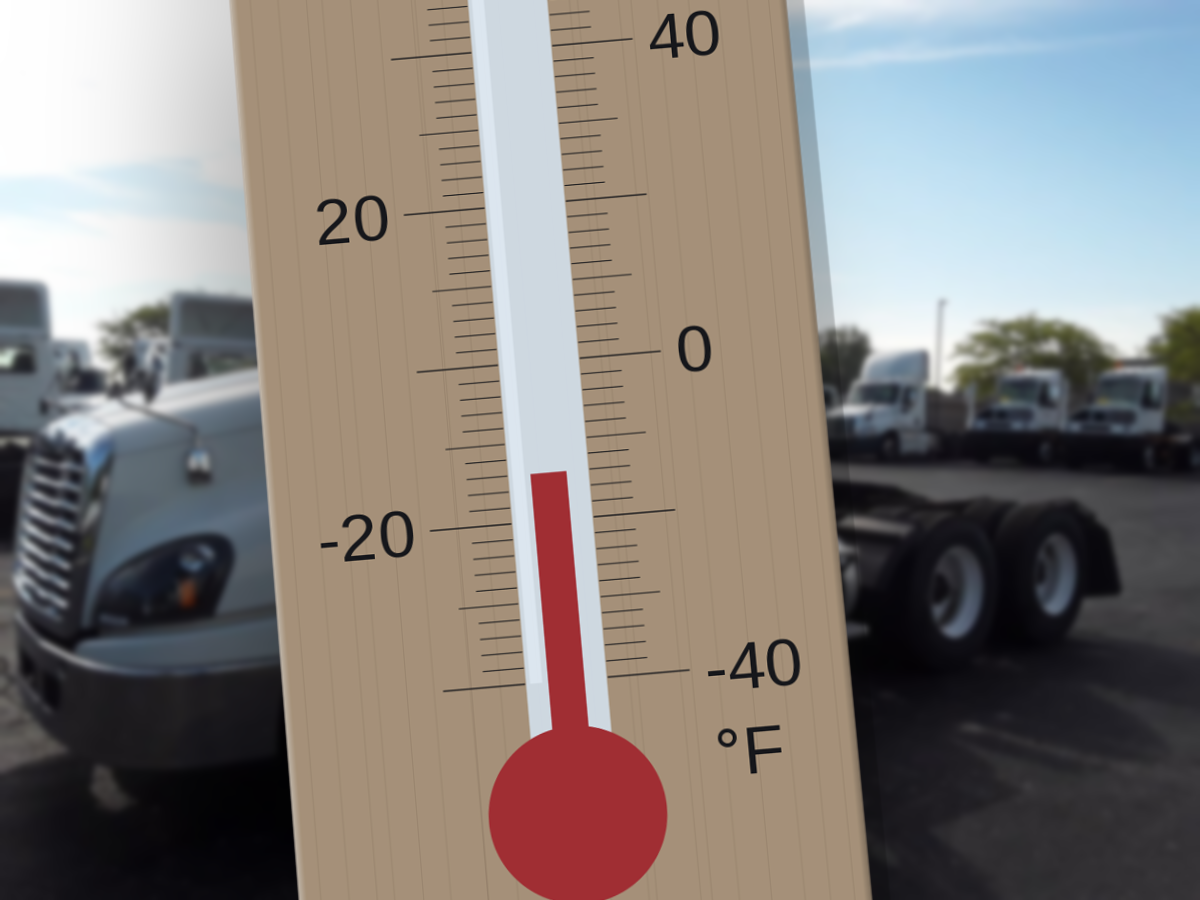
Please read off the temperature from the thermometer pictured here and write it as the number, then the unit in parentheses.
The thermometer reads -14 (°F)
